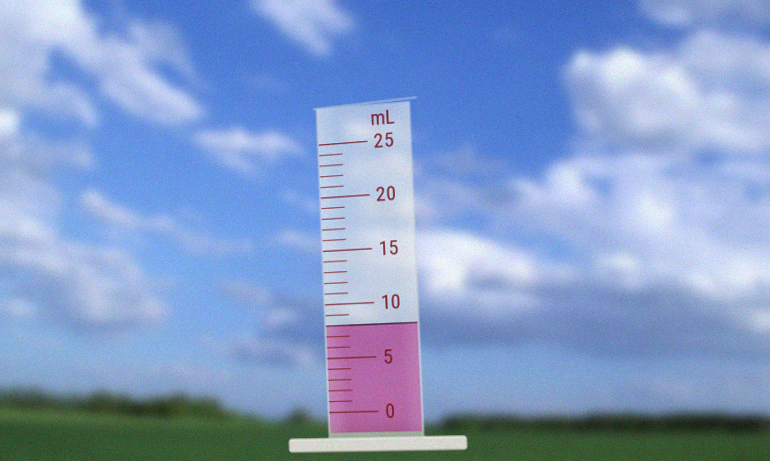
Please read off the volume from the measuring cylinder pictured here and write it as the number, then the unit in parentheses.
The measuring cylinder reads 8 (mL)
